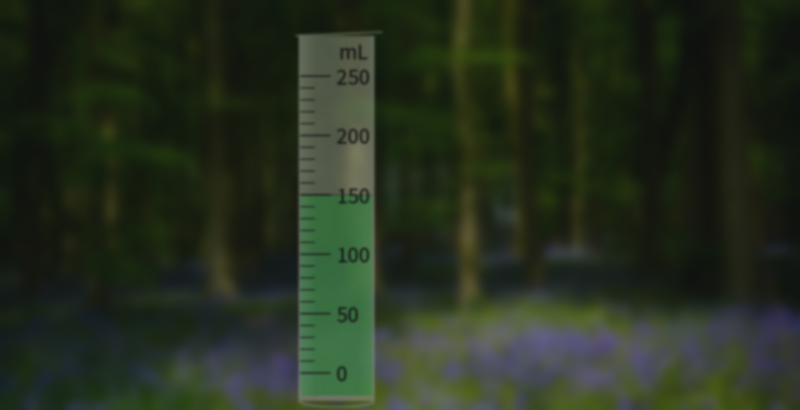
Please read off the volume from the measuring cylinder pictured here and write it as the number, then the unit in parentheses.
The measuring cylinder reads 150 (mL)
